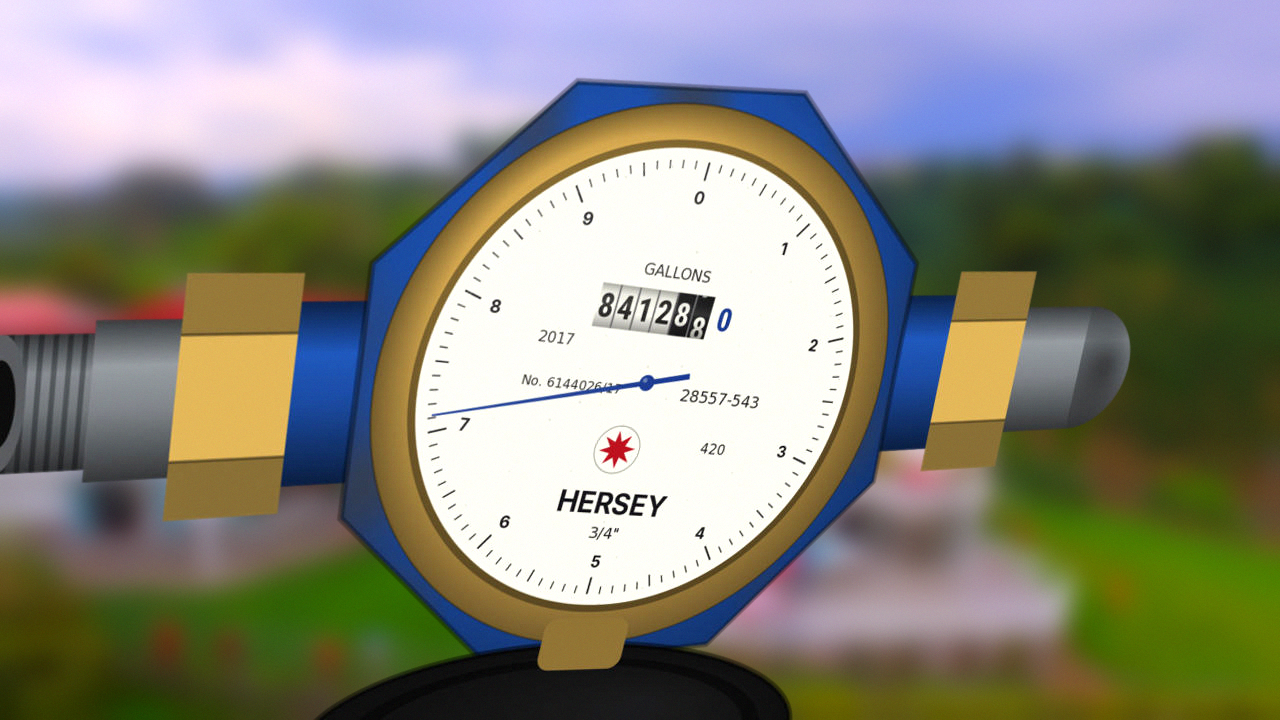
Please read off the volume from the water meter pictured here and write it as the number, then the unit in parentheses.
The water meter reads 8412877.1 (gal)
